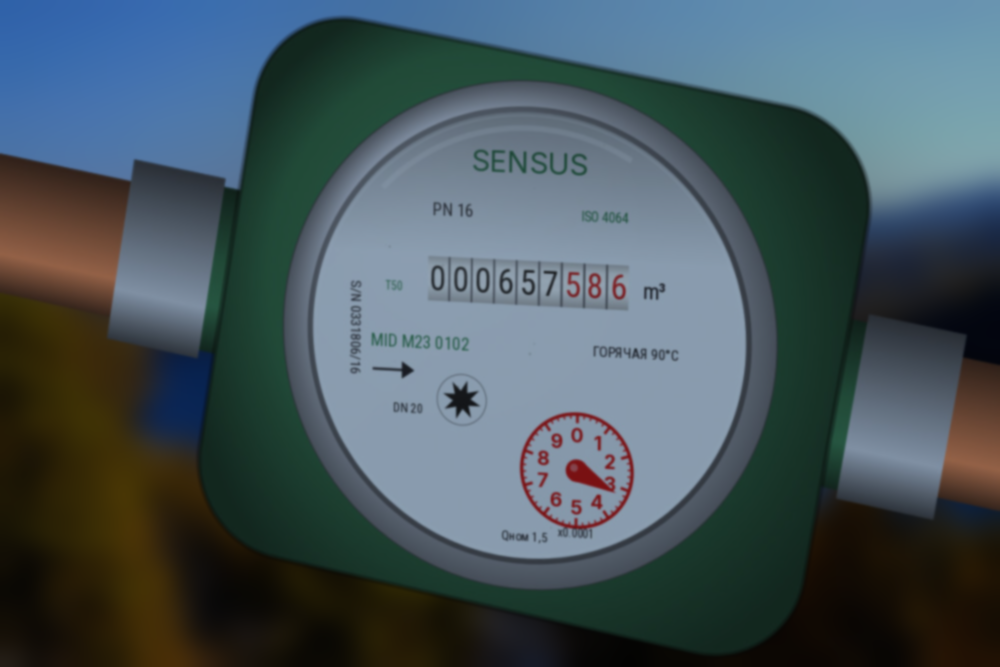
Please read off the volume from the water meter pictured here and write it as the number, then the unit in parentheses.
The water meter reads 657.5863 (m³)
